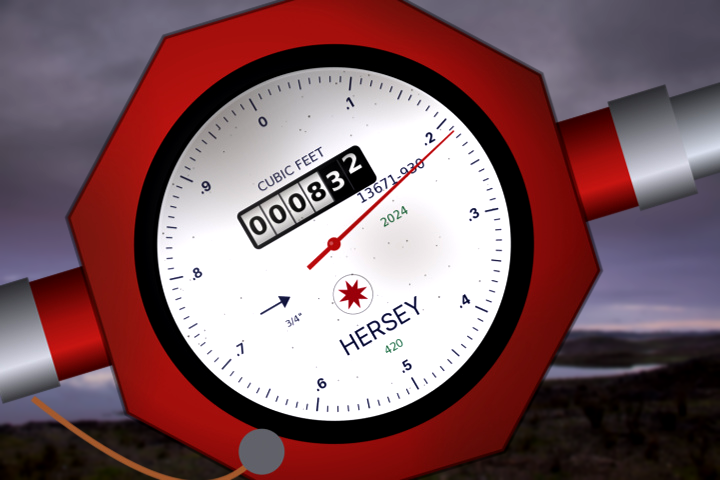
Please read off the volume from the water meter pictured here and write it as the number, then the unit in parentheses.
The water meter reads 832.21 (ft³)
